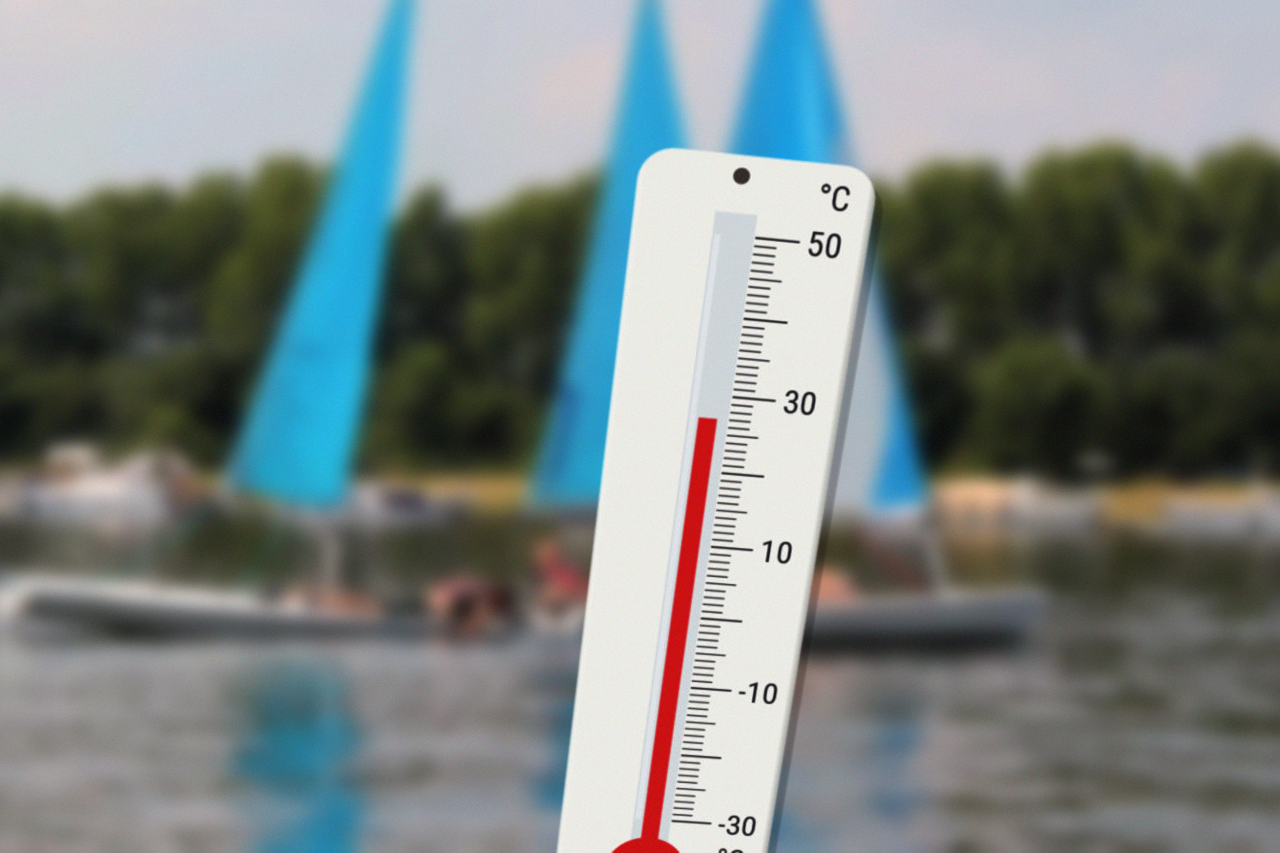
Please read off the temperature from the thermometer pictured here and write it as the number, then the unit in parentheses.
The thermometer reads 27 (°C)
